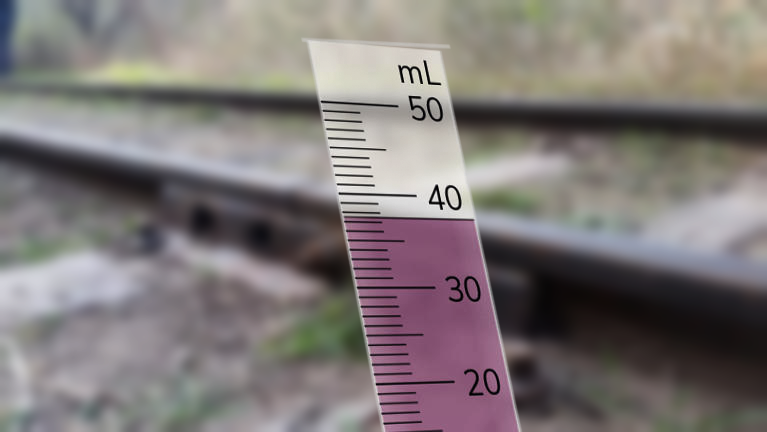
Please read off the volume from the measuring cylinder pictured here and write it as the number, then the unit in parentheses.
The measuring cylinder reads 37.5 (mL)
